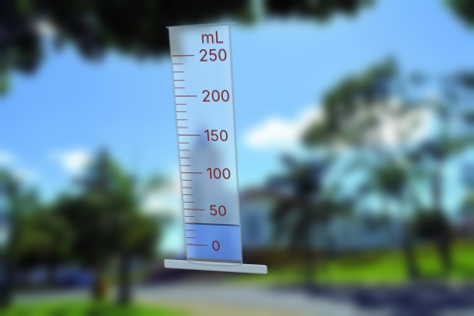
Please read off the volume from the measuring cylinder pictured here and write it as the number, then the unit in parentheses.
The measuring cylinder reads 30 (mL)
